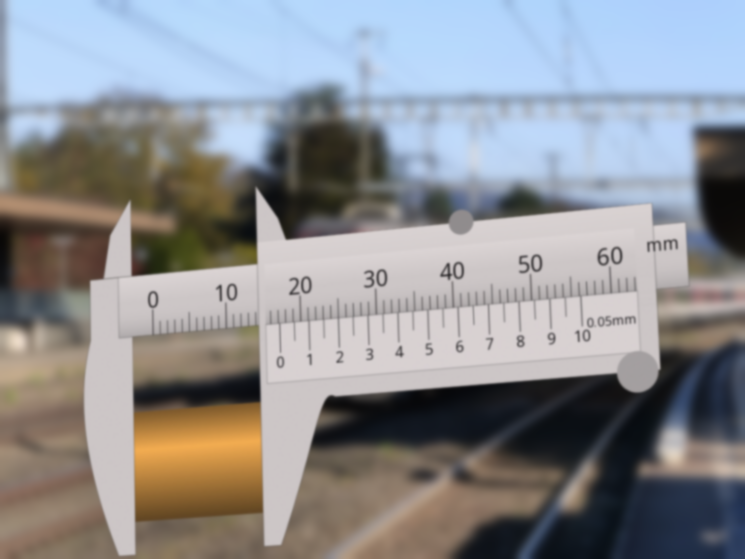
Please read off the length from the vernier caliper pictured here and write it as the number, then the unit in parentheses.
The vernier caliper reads 17.2 (mm)
